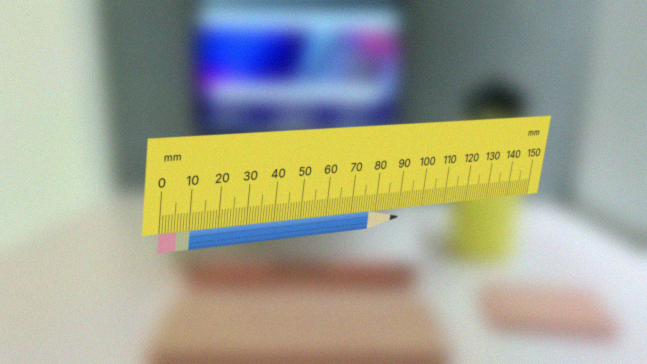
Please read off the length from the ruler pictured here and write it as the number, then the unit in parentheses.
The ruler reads 90 (mm)
